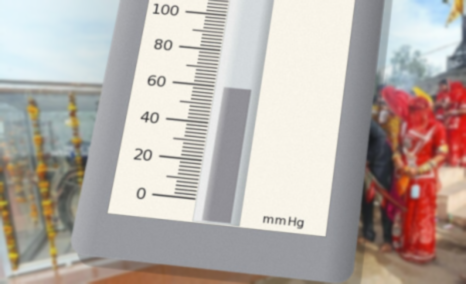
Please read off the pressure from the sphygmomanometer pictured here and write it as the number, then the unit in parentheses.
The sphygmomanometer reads 60 (mmHg)
